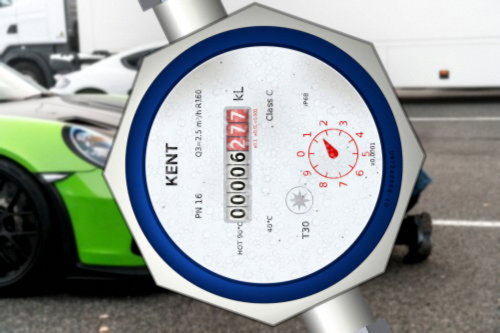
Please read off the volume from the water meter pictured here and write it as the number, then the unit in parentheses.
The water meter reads 6.2771 (kL)
